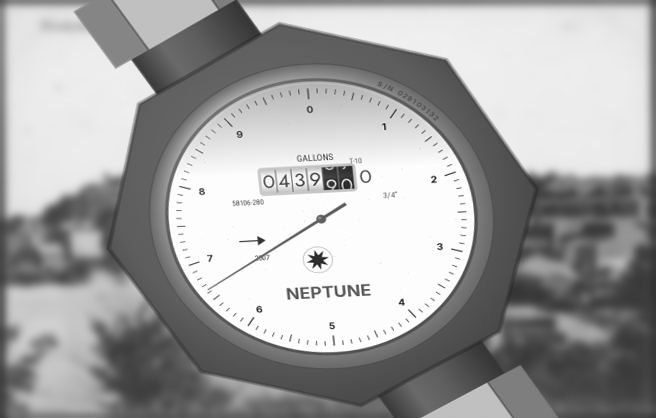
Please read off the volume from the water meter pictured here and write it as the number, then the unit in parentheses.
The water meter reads 439896.6 (gal)
